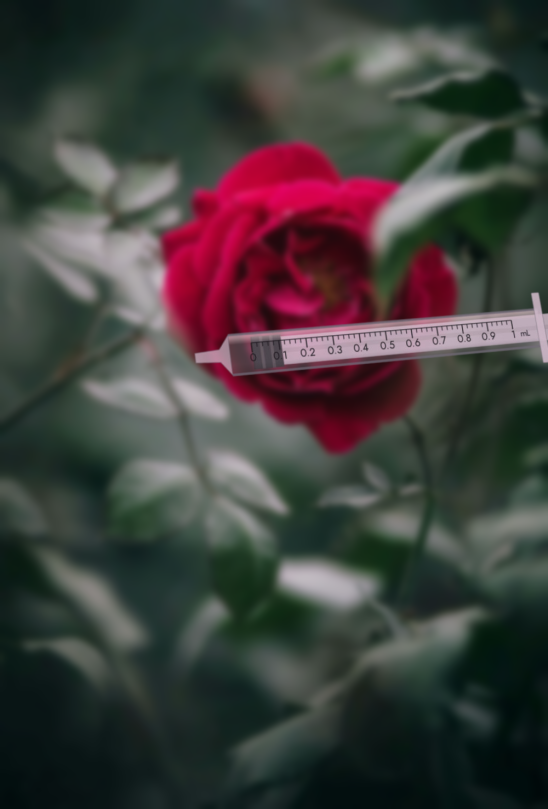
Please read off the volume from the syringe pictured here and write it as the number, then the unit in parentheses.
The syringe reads 0 (mL)
